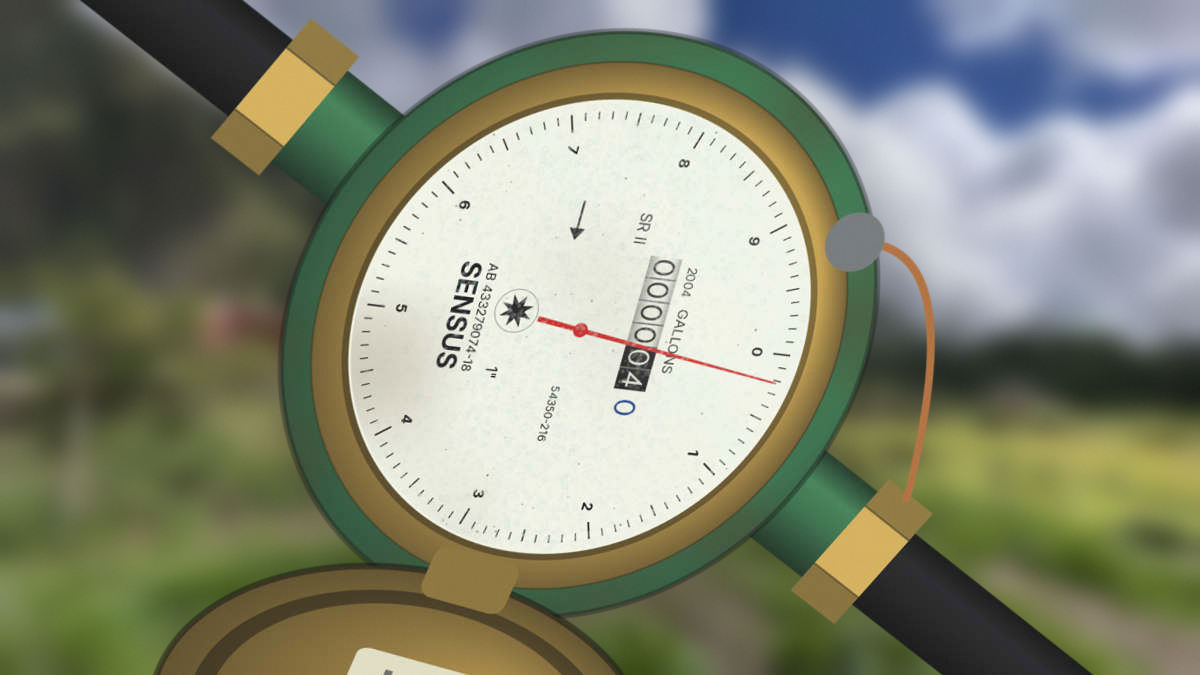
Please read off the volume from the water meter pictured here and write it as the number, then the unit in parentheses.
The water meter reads 40.2 (gal)
